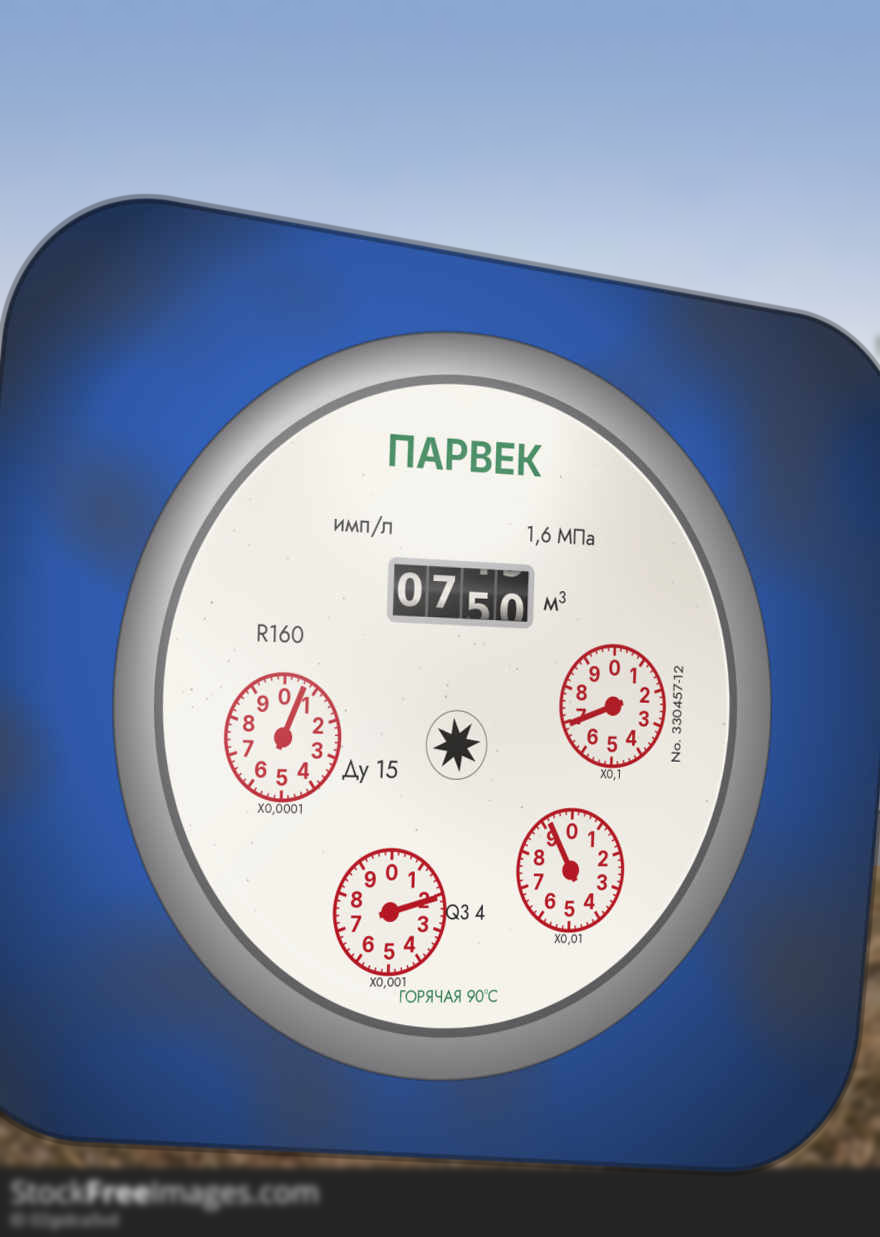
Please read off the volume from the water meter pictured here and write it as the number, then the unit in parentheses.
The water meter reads 749.6920 (m³)
